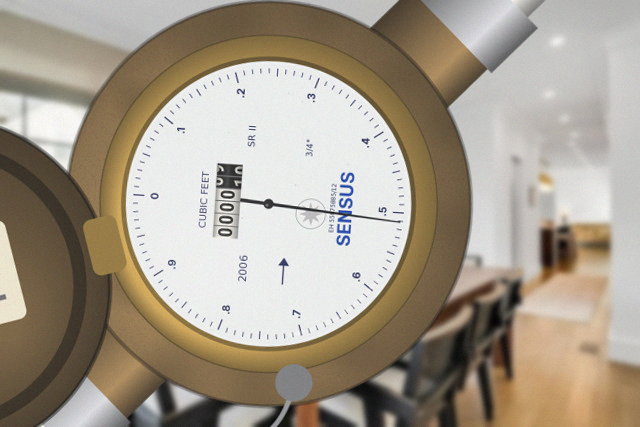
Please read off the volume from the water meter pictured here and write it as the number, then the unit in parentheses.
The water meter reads 9.51 (ft³)
